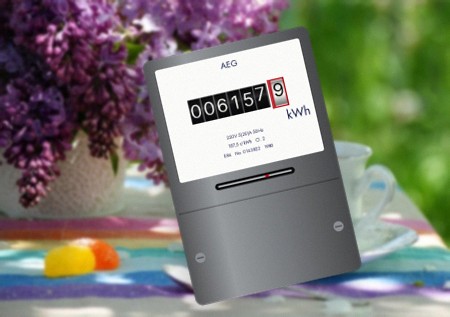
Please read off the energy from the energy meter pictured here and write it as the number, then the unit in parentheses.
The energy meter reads 6157.9 (kWh)
